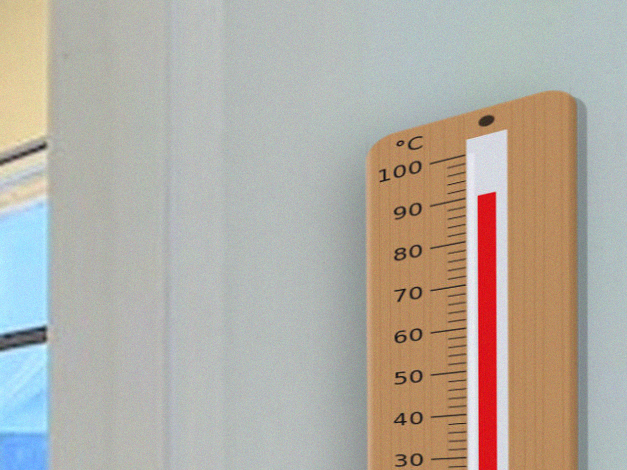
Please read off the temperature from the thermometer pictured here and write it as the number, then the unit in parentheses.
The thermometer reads 90 (°C)
